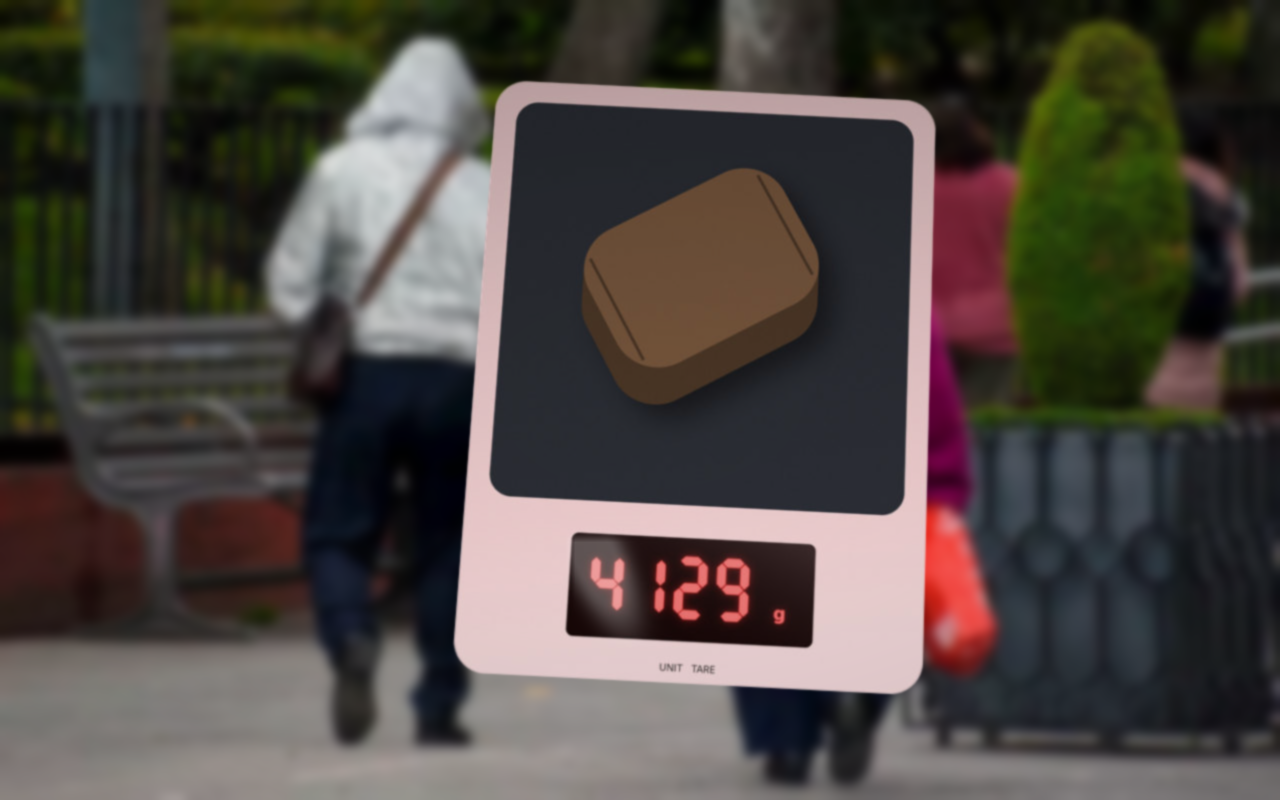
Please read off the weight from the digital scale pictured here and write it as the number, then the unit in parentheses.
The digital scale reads 4129 (g)
